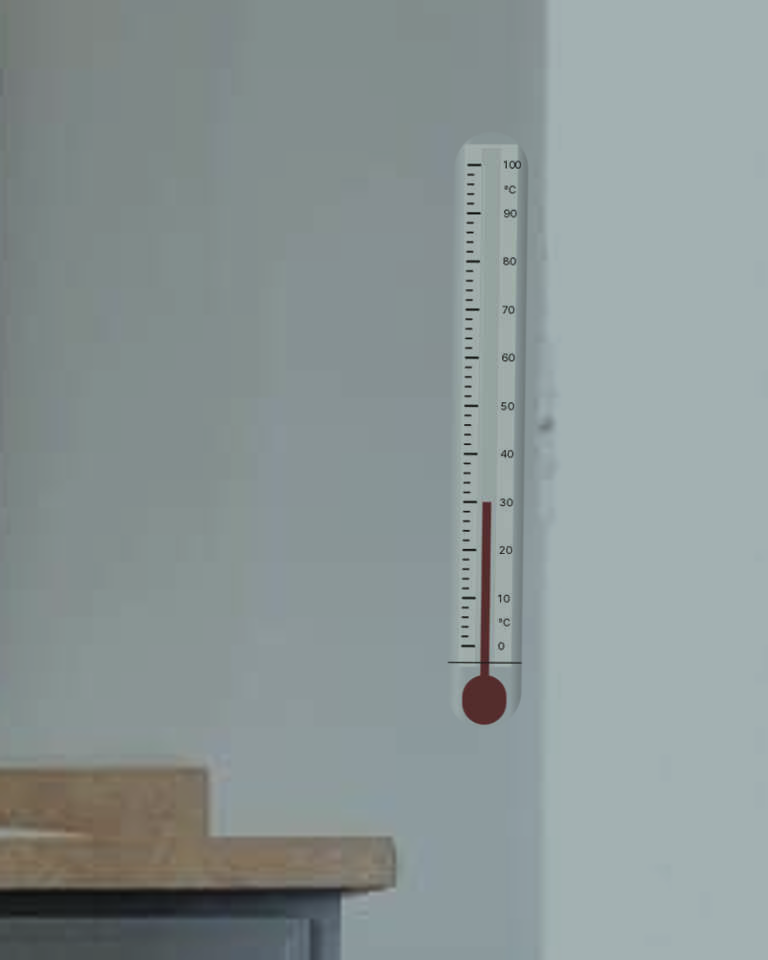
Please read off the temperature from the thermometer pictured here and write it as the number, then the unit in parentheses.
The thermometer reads 30 (°C)
